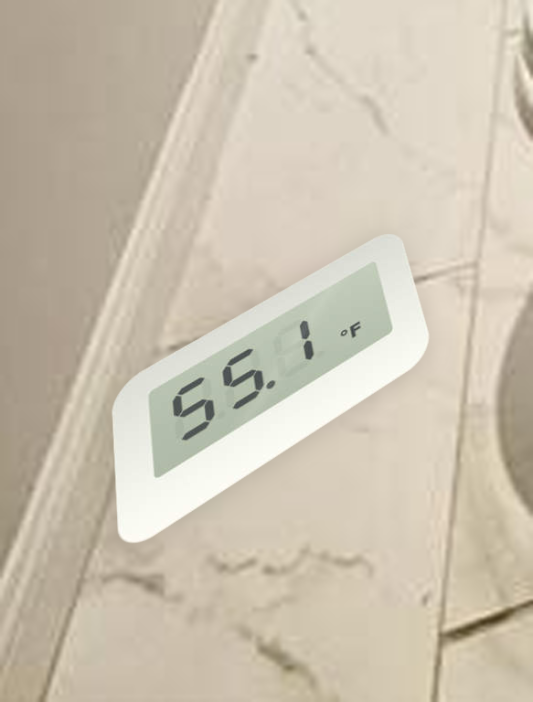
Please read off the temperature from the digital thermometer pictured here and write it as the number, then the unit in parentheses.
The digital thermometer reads 55.1 (°F)
